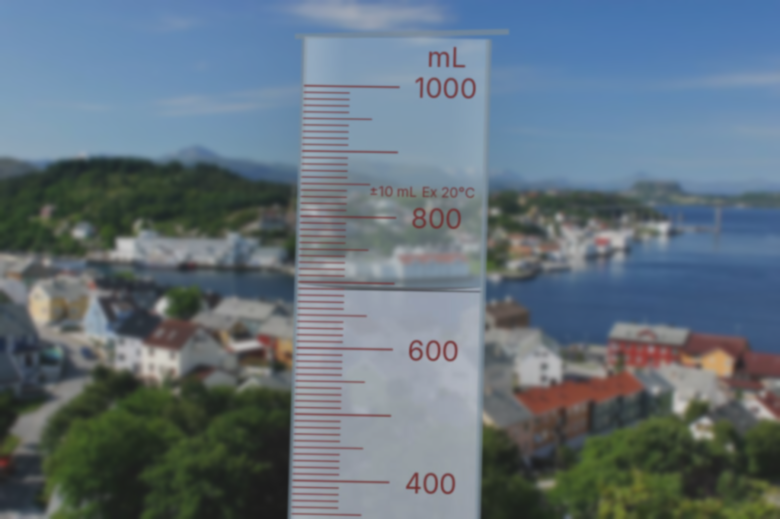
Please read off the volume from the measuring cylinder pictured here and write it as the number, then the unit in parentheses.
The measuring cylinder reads 690 (mL)
